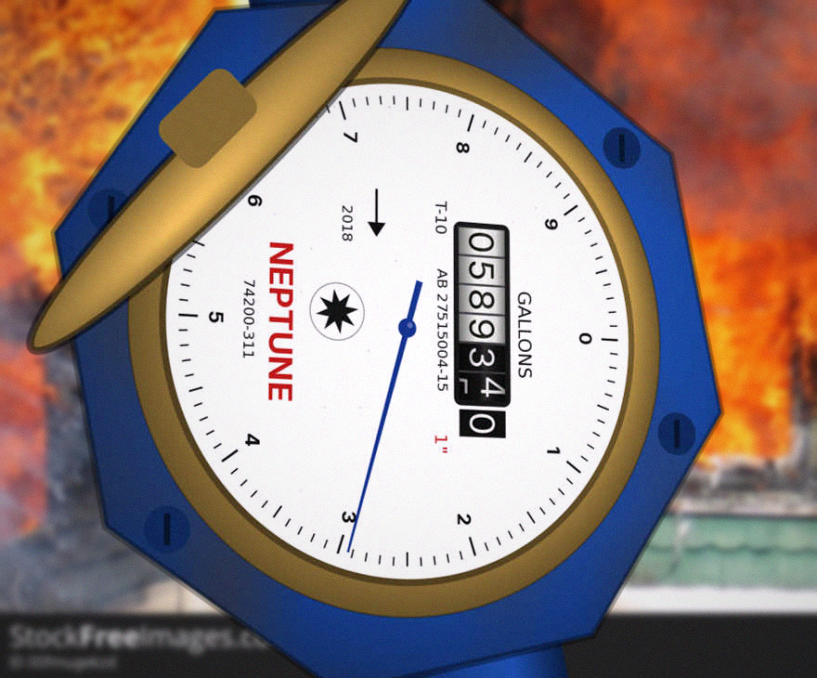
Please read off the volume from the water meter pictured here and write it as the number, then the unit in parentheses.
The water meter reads 589342.9 (gal)
